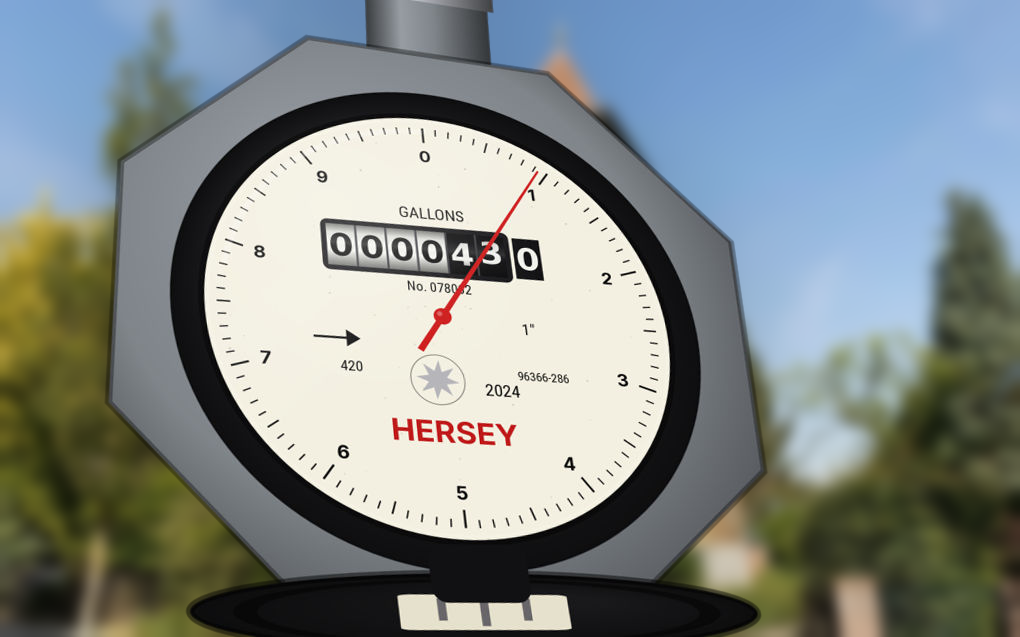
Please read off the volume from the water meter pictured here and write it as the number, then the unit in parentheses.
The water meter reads 430.9 (gal)
